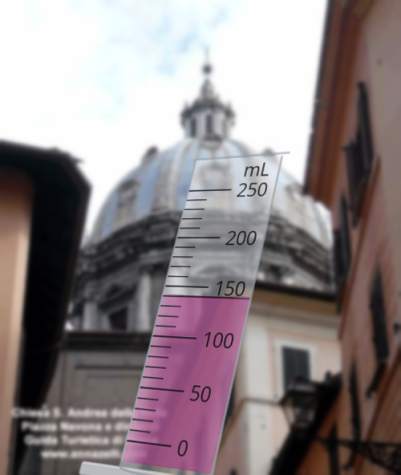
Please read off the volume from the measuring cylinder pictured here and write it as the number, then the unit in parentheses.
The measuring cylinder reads 140 (mL)
